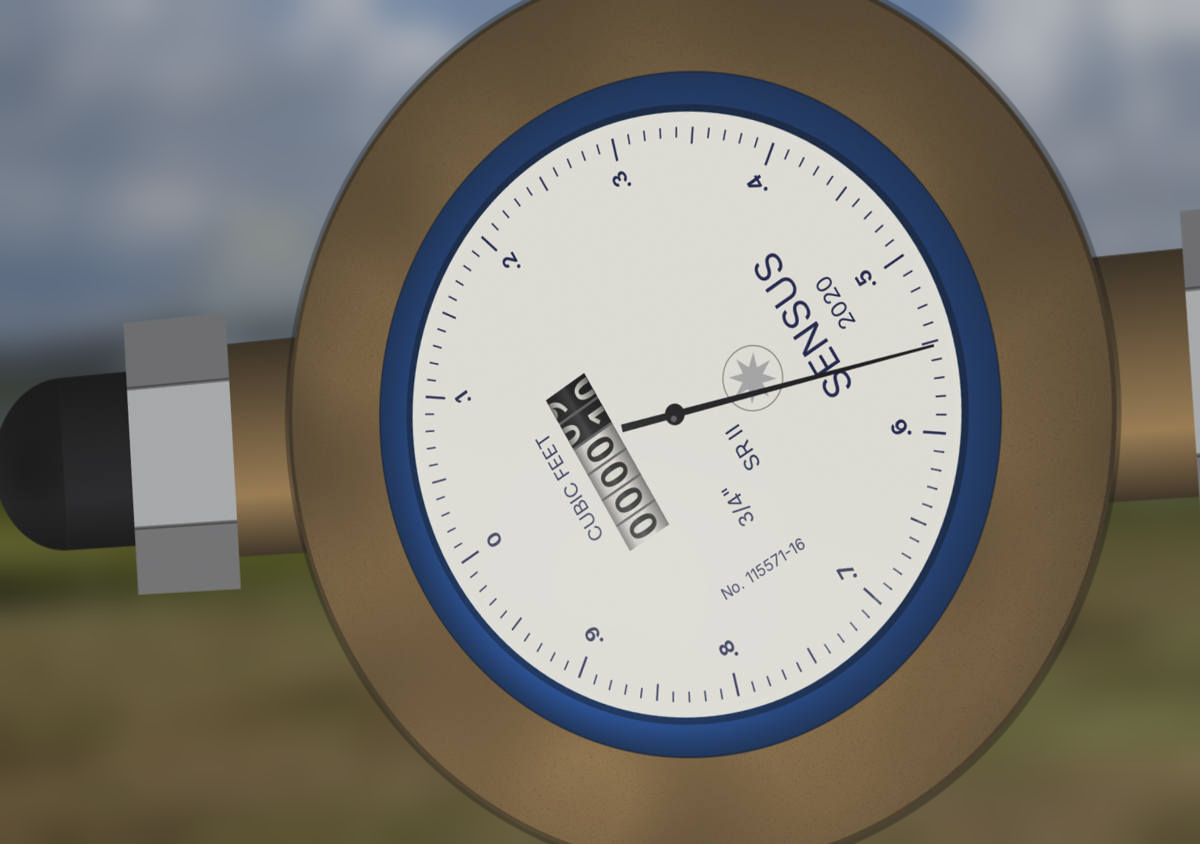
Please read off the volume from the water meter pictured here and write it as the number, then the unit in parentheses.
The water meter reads 9.55 (ft³)
